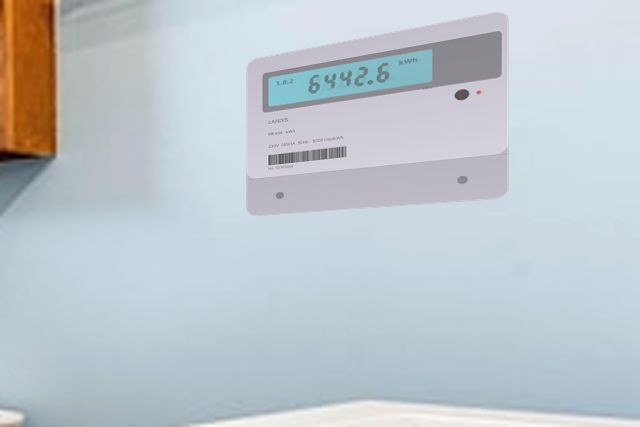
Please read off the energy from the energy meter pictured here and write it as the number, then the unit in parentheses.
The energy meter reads 6442.6 (kWh)
